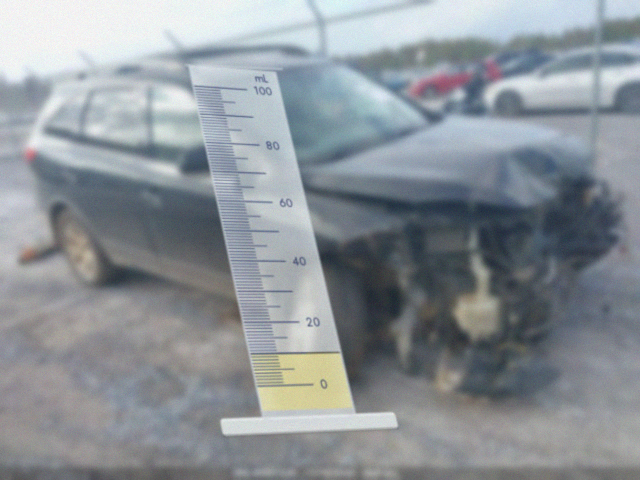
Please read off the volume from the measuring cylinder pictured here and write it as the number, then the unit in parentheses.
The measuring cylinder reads 10 (mL)
